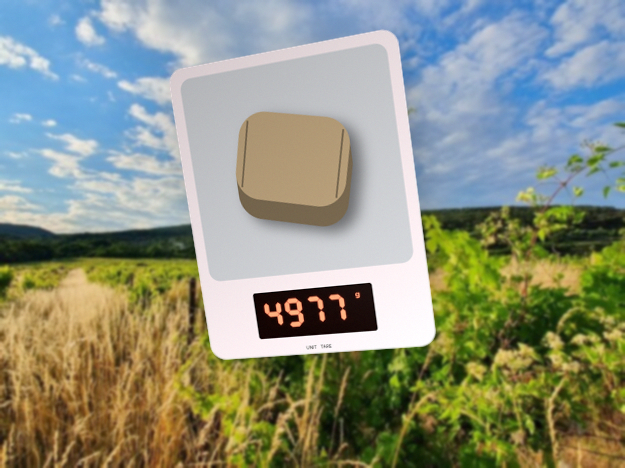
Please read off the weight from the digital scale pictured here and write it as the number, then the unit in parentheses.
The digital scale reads 4977 (g)
